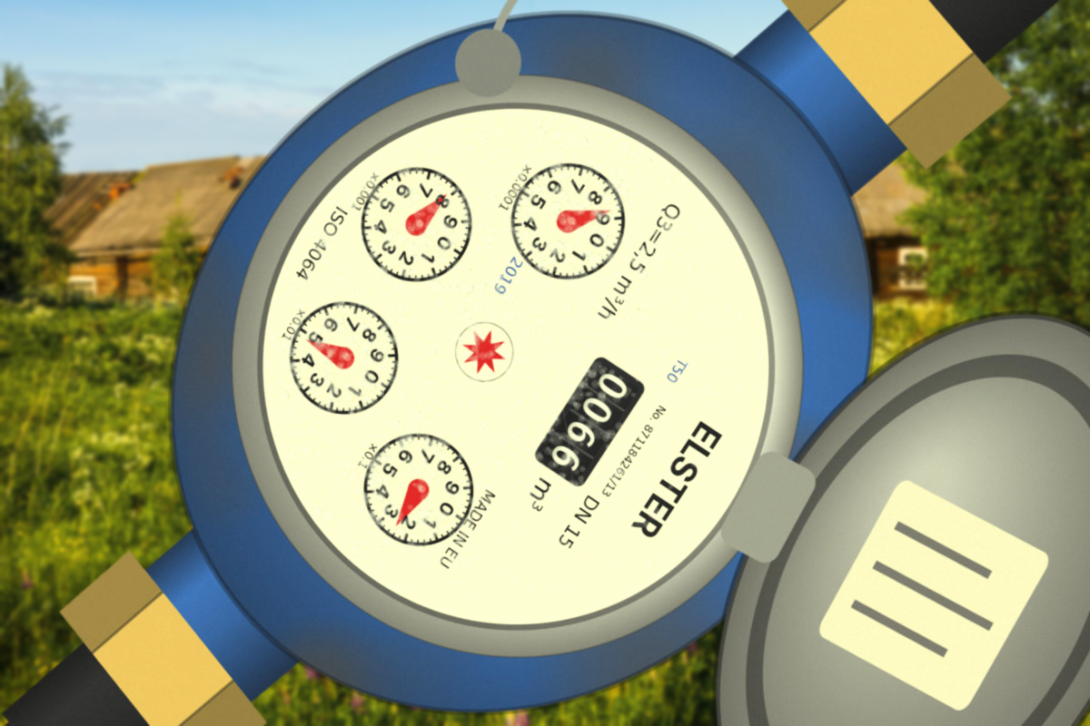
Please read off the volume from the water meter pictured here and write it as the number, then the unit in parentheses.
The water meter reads 66.2478 (m³)
